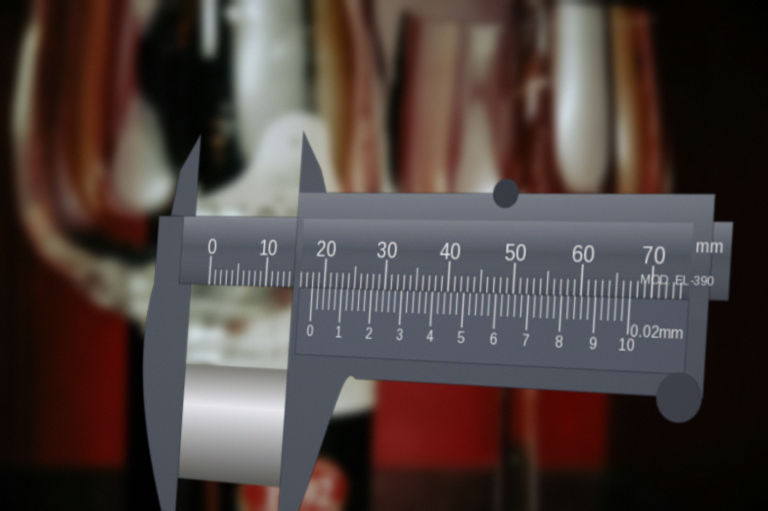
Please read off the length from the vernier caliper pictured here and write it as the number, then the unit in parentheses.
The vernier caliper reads 18.0 (mm)
